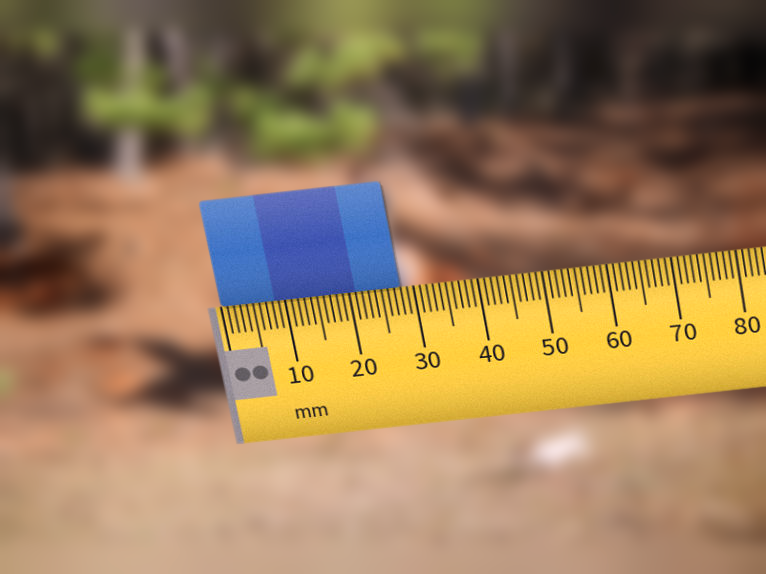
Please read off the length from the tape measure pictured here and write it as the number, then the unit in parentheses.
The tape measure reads 28 (mm)
